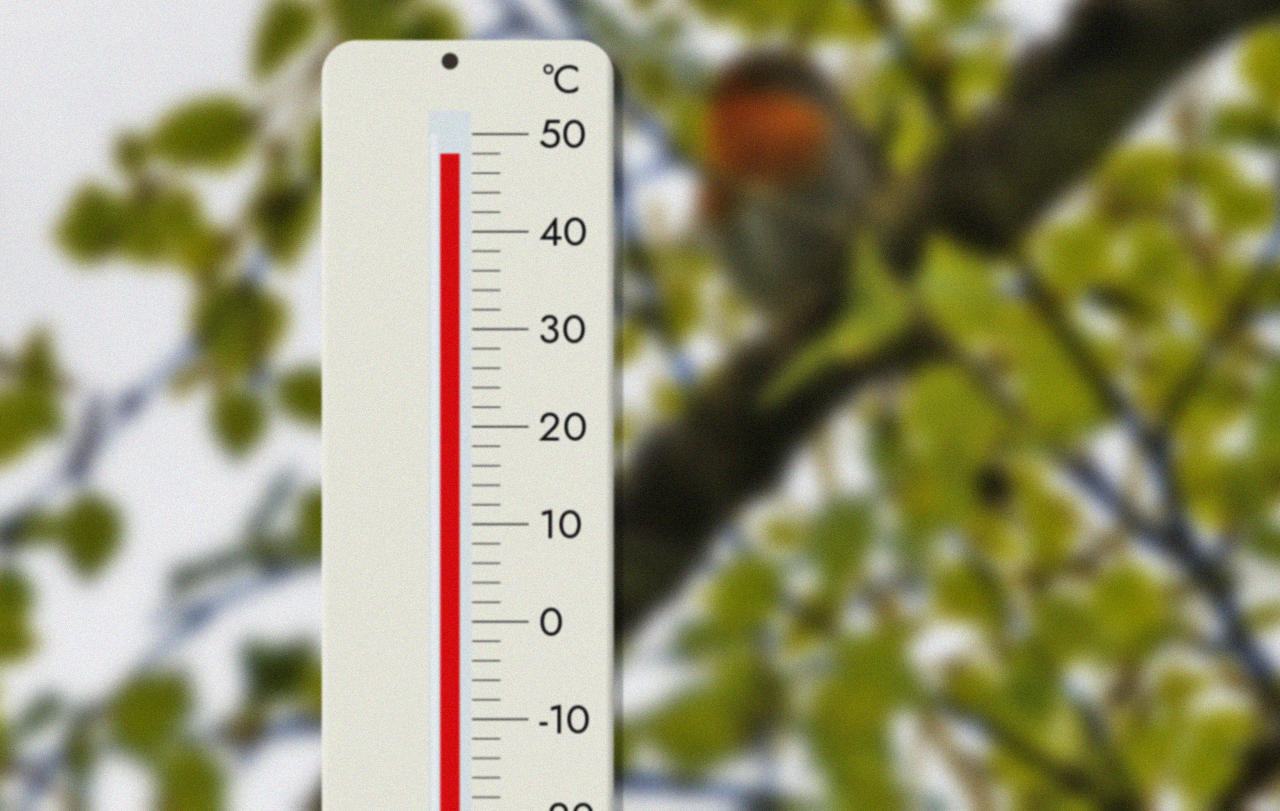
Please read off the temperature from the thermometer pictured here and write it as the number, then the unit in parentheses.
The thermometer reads 48 (°C)
